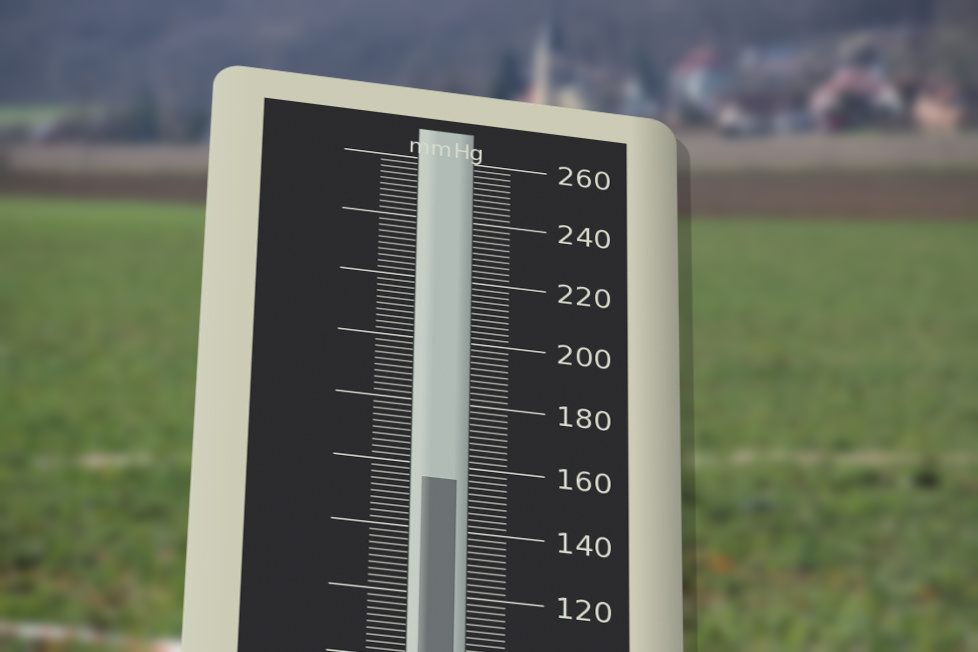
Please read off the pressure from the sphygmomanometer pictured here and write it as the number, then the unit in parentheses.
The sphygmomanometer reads 156 (mmHg)
